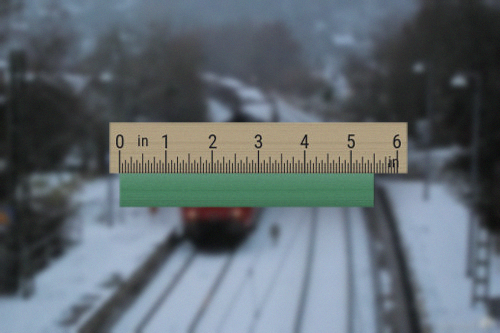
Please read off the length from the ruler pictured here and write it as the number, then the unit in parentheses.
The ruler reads 5.5 (in)
